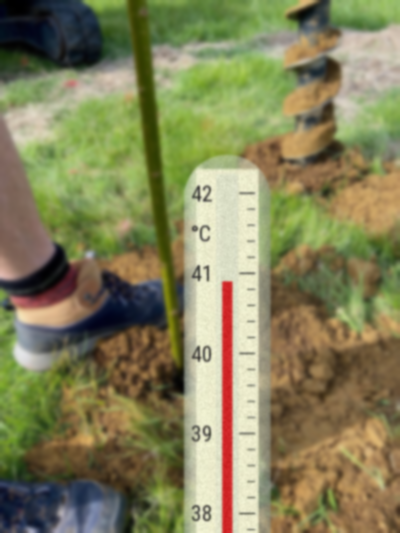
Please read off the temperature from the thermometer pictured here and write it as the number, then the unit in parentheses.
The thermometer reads 40.9 (°C)
